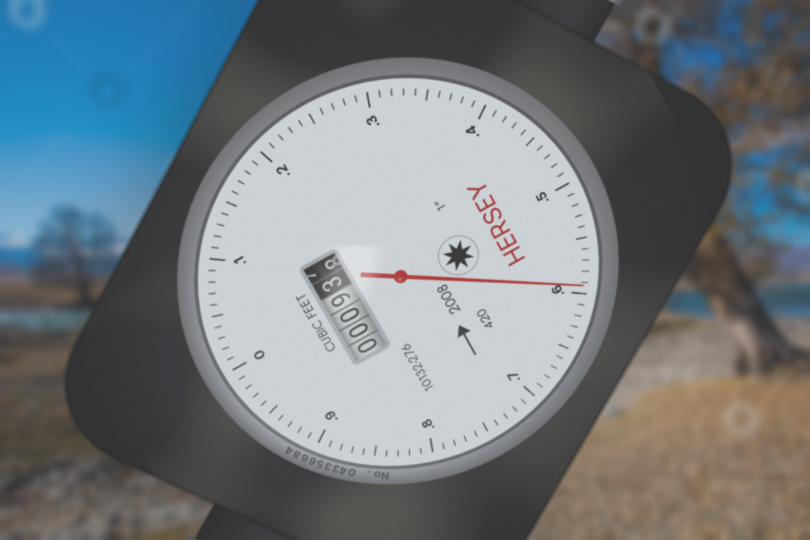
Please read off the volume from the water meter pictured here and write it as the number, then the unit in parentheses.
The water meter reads 937.59 (ft³)
